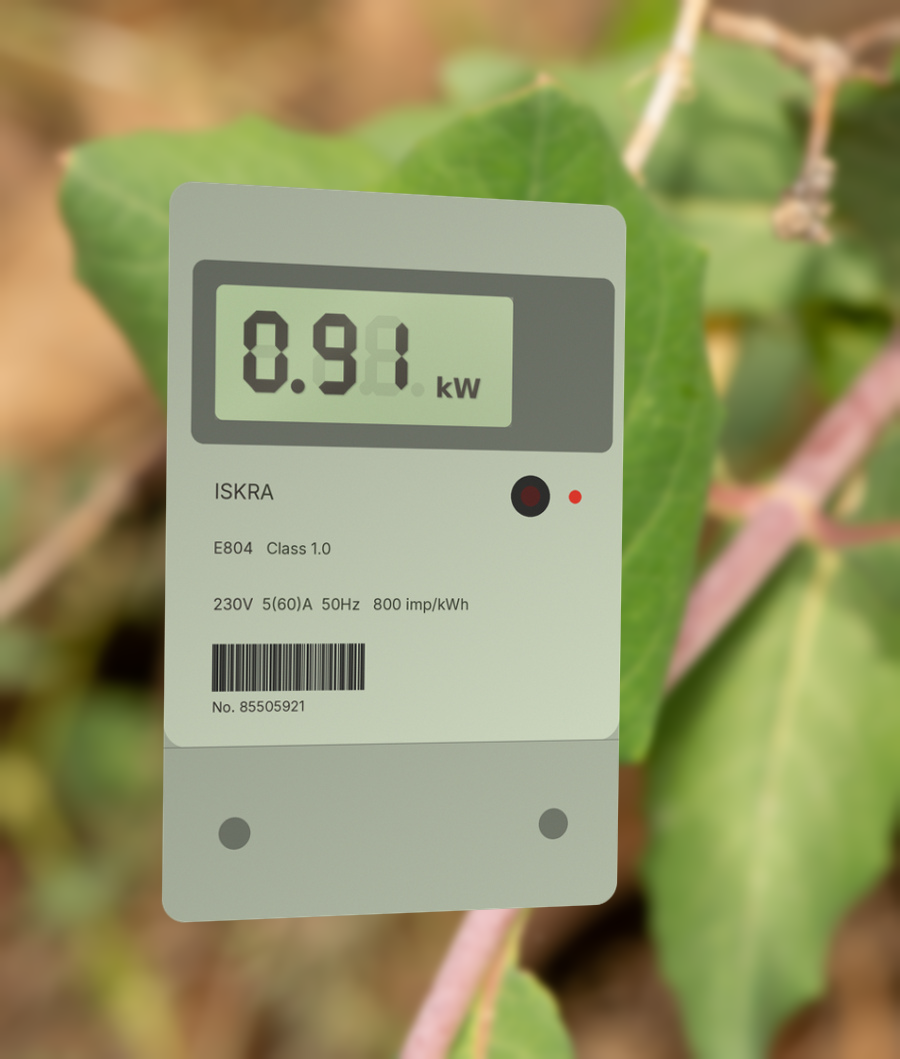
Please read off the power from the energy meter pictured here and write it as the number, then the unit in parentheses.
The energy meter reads 0.91 (kW)
